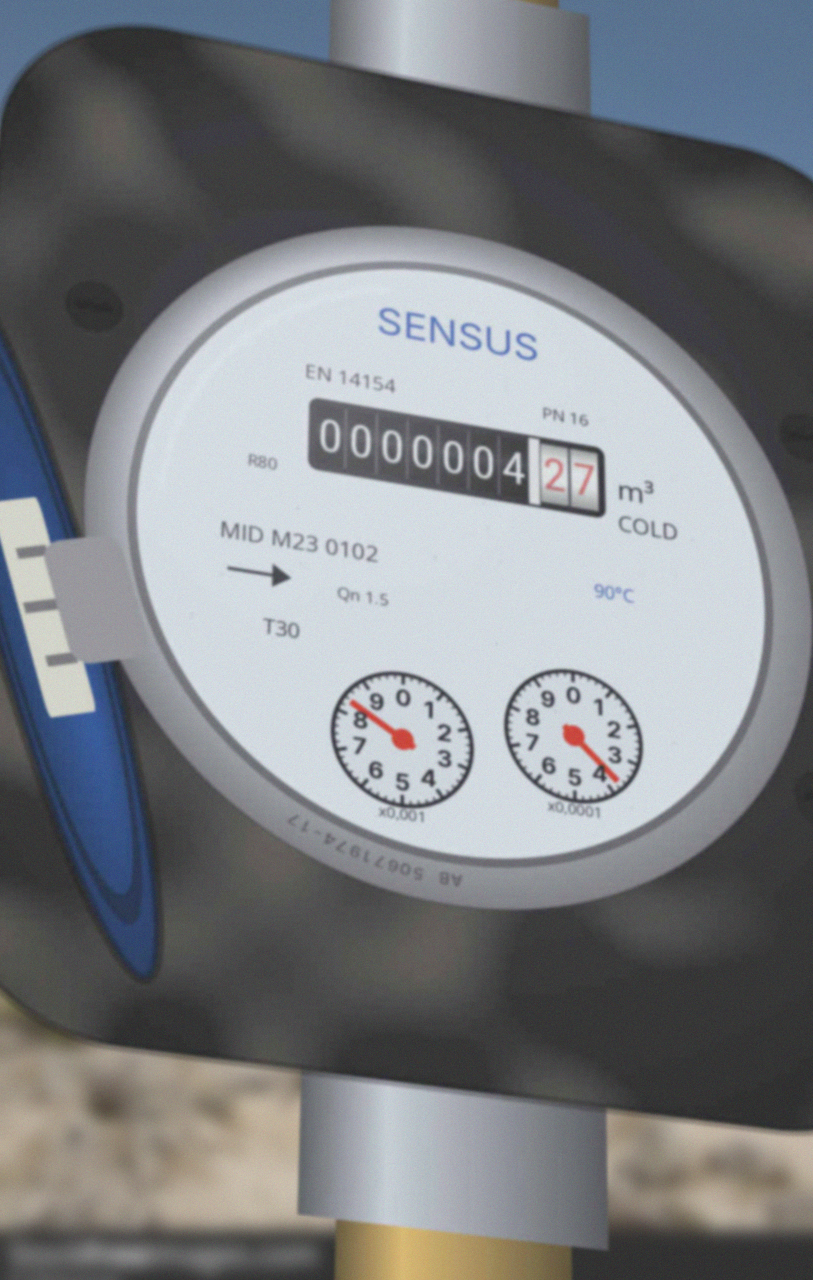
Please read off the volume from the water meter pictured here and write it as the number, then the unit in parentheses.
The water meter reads 4.2783 (m³)
